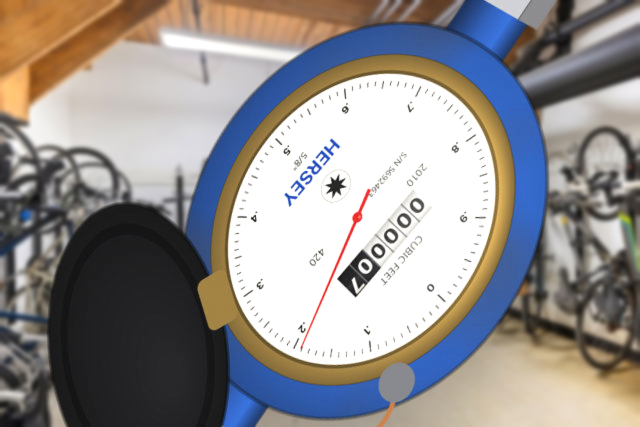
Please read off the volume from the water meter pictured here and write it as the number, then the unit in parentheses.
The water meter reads 7.19 (ft³)
